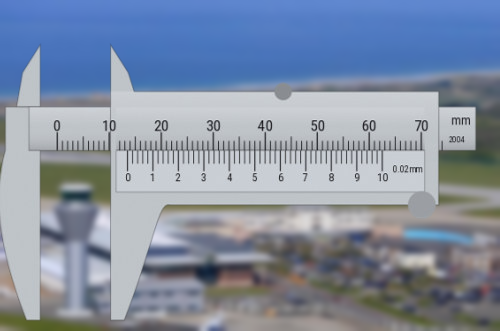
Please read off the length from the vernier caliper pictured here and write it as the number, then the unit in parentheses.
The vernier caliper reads 13.5 (mm)
